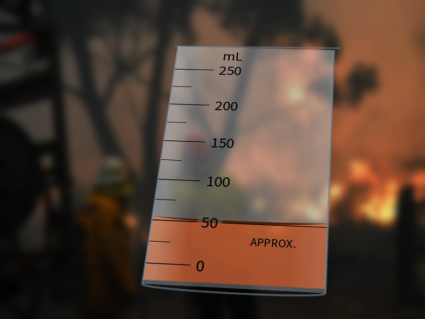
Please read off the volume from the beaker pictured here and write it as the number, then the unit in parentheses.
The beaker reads 50 (mL)
